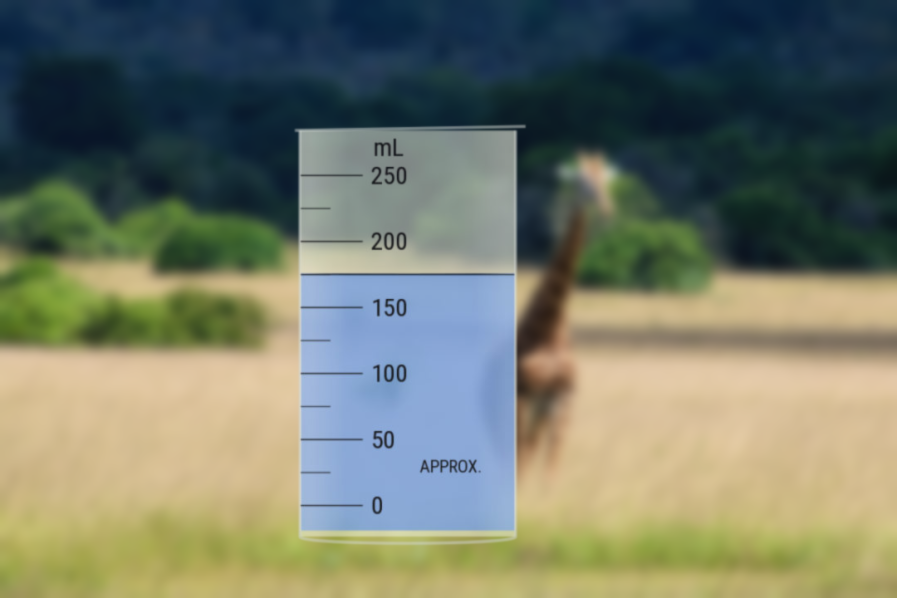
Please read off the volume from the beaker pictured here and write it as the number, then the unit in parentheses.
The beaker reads 175 (mL)
